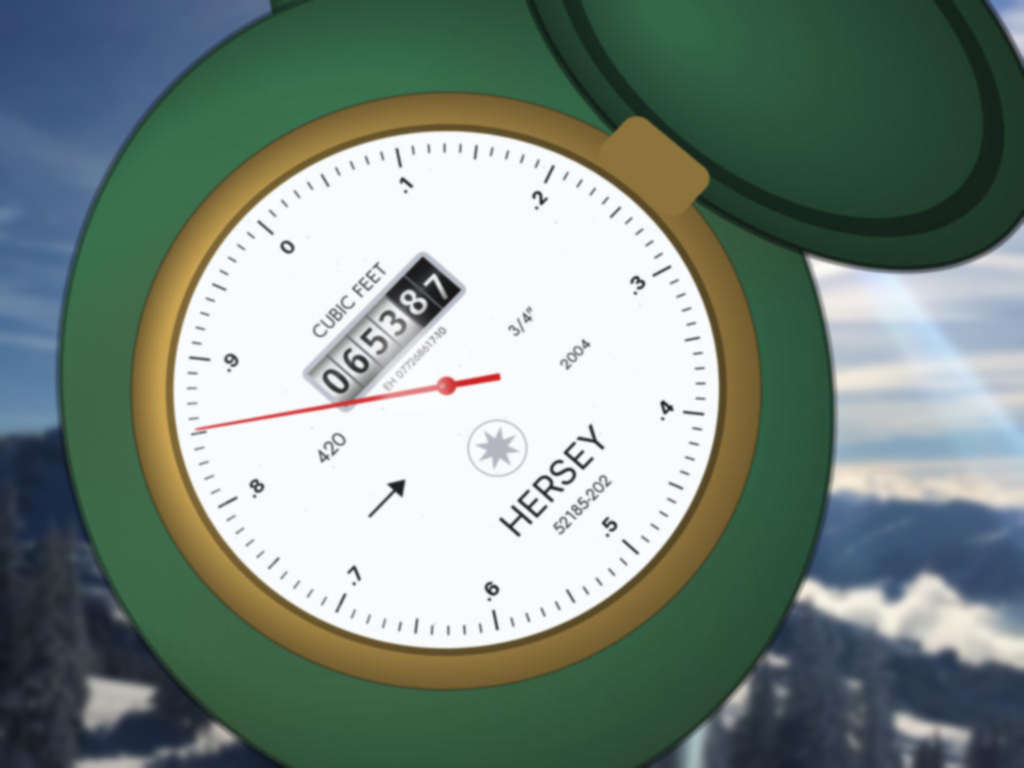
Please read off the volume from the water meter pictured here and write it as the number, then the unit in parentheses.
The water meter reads 65386.85 (ft³)
